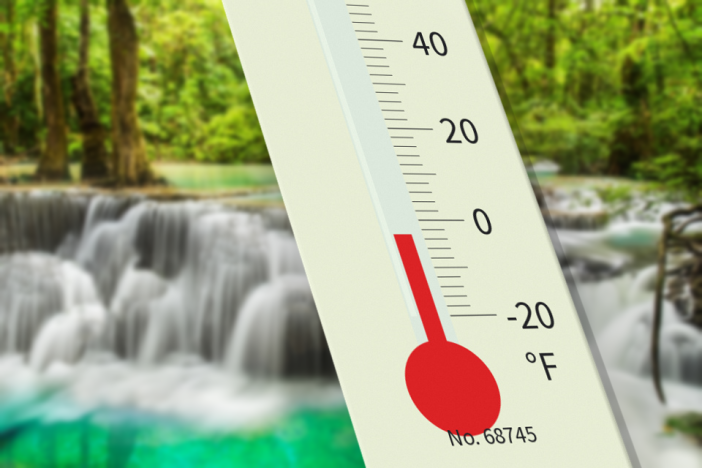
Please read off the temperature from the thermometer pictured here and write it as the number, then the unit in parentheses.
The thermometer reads -3 (°F)
